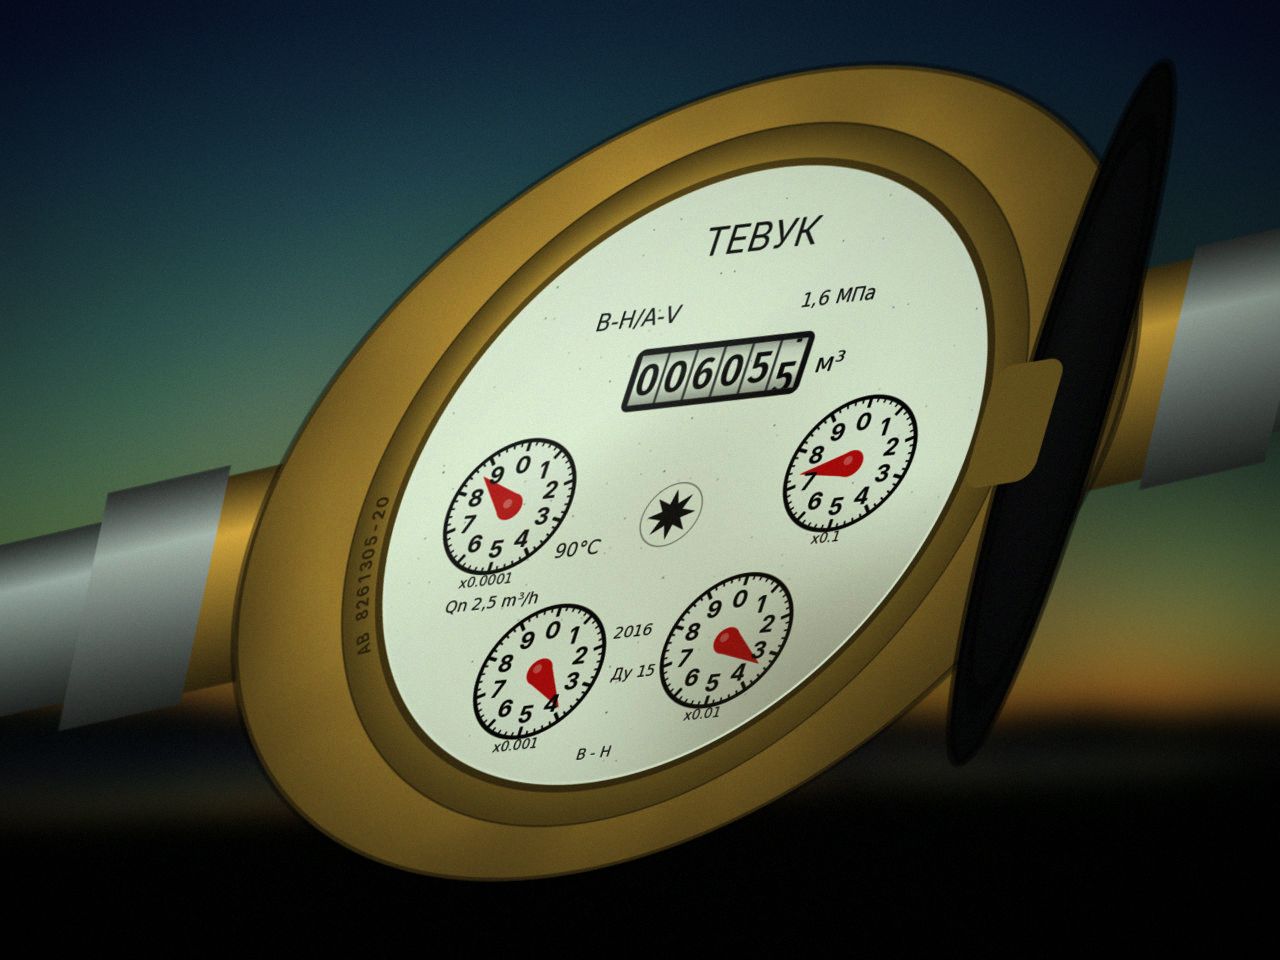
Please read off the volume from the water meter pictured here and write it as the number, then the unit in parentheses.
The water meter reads 6054.7338 (m³)
